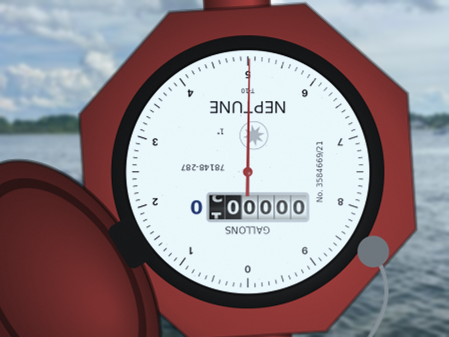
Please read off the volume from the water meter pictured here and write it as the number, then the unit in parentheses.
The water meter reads 15.0 (gal)
